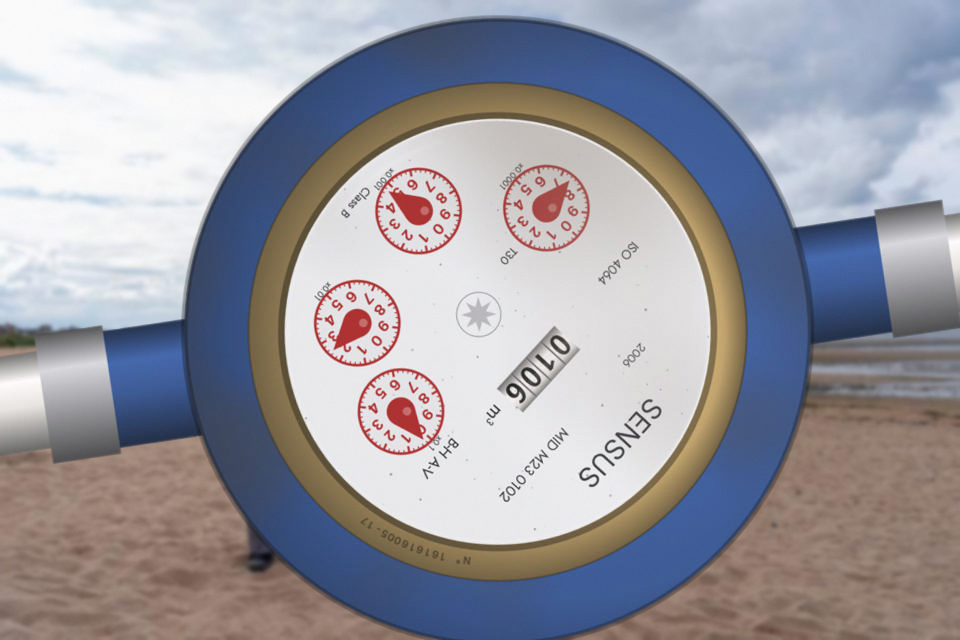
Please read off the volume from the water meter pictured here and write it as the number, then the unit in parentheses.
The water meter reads 106.0247 (m³)
